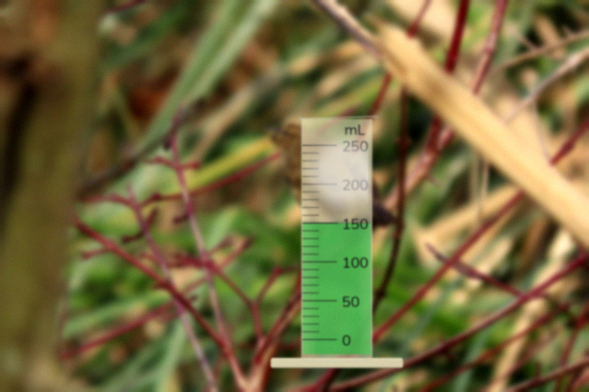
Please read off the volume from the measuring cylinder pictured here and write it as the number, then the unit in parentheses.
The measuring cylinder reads 150 (mL)
